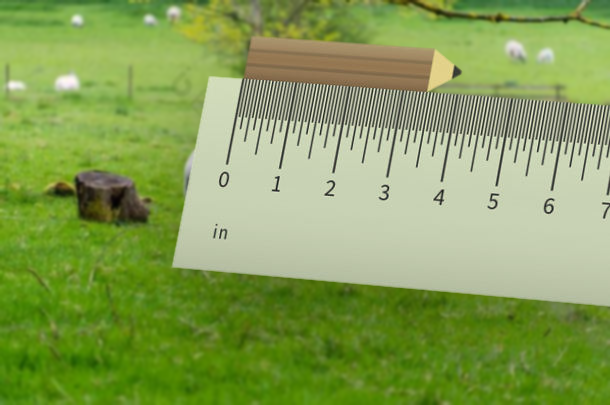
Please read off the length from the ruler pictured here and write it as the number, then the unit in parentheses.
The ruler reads 4 (in)
